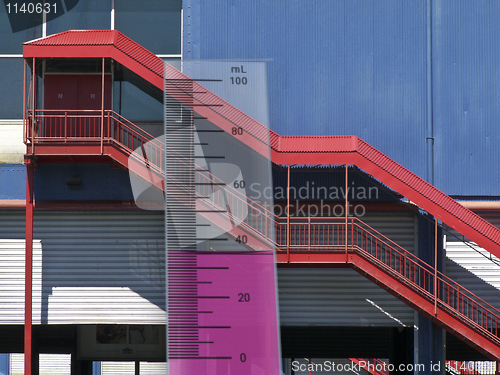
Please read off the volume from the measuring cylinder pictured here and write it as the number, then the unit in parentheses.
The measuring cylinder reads 35 (mL)
